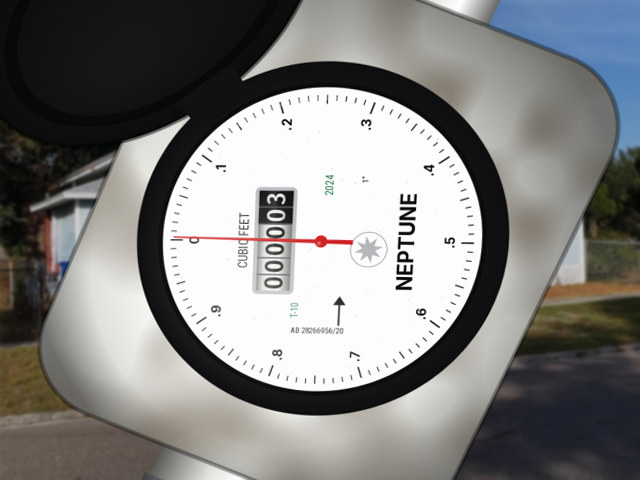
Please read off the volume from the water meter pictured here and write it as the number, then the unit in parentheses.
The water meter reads 3.00 (ft³)
